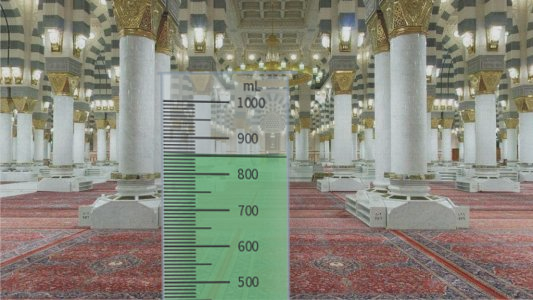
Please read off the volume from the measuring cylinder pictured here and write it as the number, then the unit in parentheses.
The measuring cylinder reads 850 (mL)
